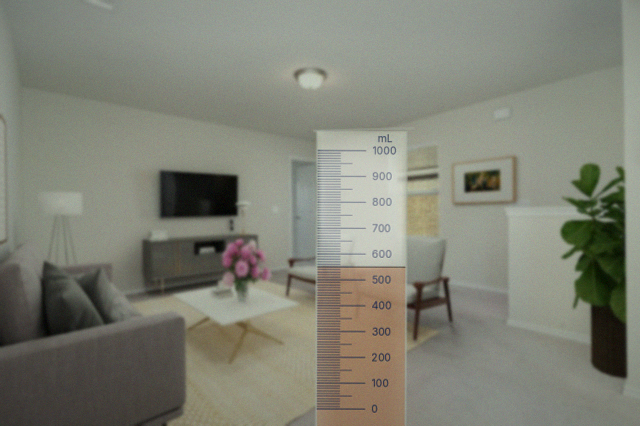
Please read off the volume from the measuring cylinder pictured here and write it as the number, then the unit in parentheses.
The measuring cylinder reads 550 (mL)
